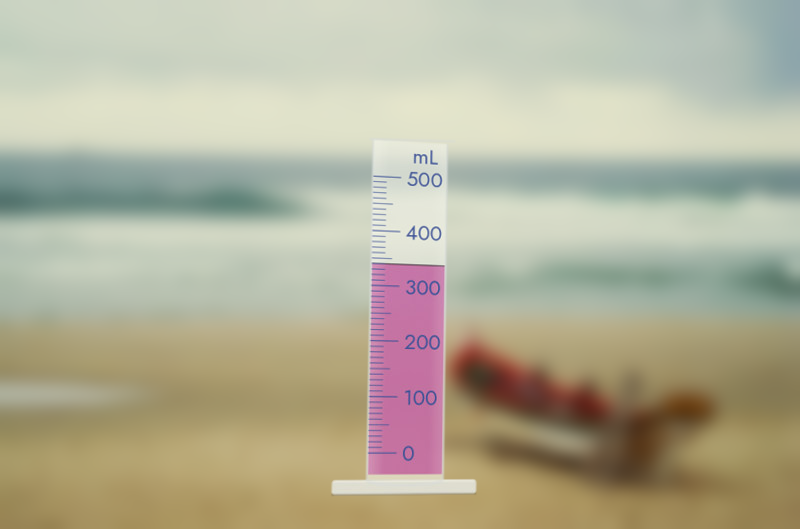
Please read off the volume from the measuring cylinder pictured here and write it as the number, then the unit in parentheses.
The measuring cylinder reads 340 (mL)
